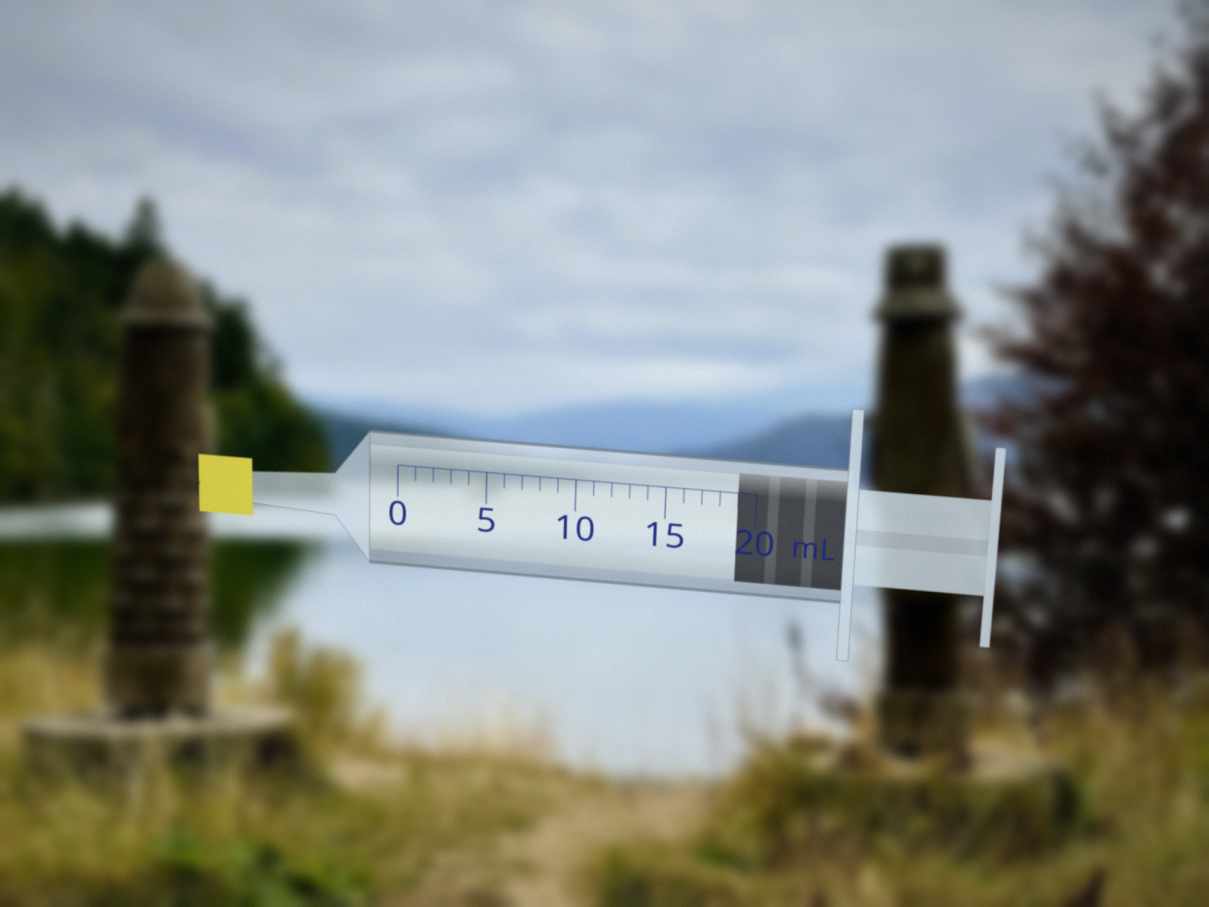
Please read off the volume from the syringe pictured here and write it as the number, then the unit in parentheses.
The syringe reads 19 (mL)
